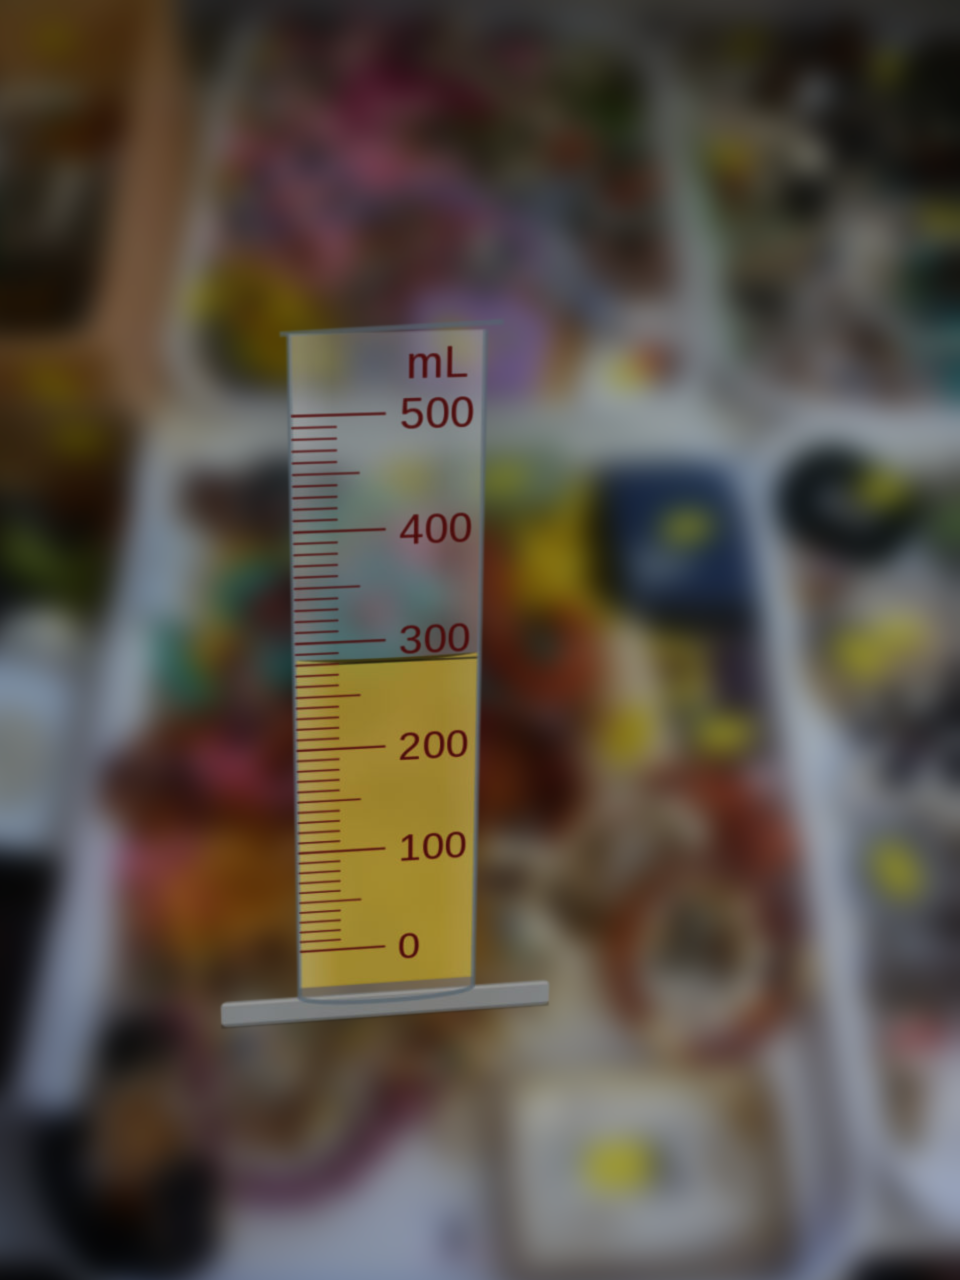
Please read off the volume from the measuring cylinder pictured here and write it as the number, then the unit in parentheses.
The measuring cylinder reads 280 (mL)
